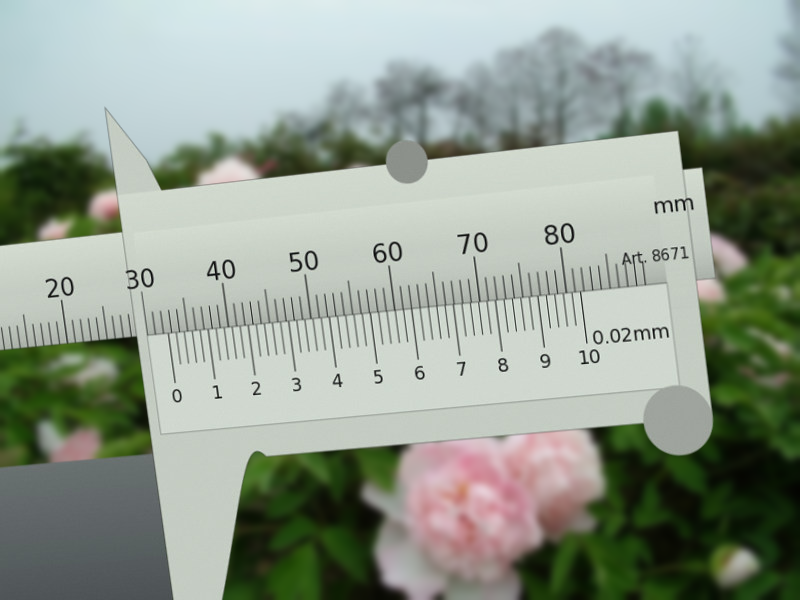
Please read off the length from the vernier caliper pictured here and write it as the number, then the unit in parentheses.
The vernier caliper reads 32.6 (mm)
